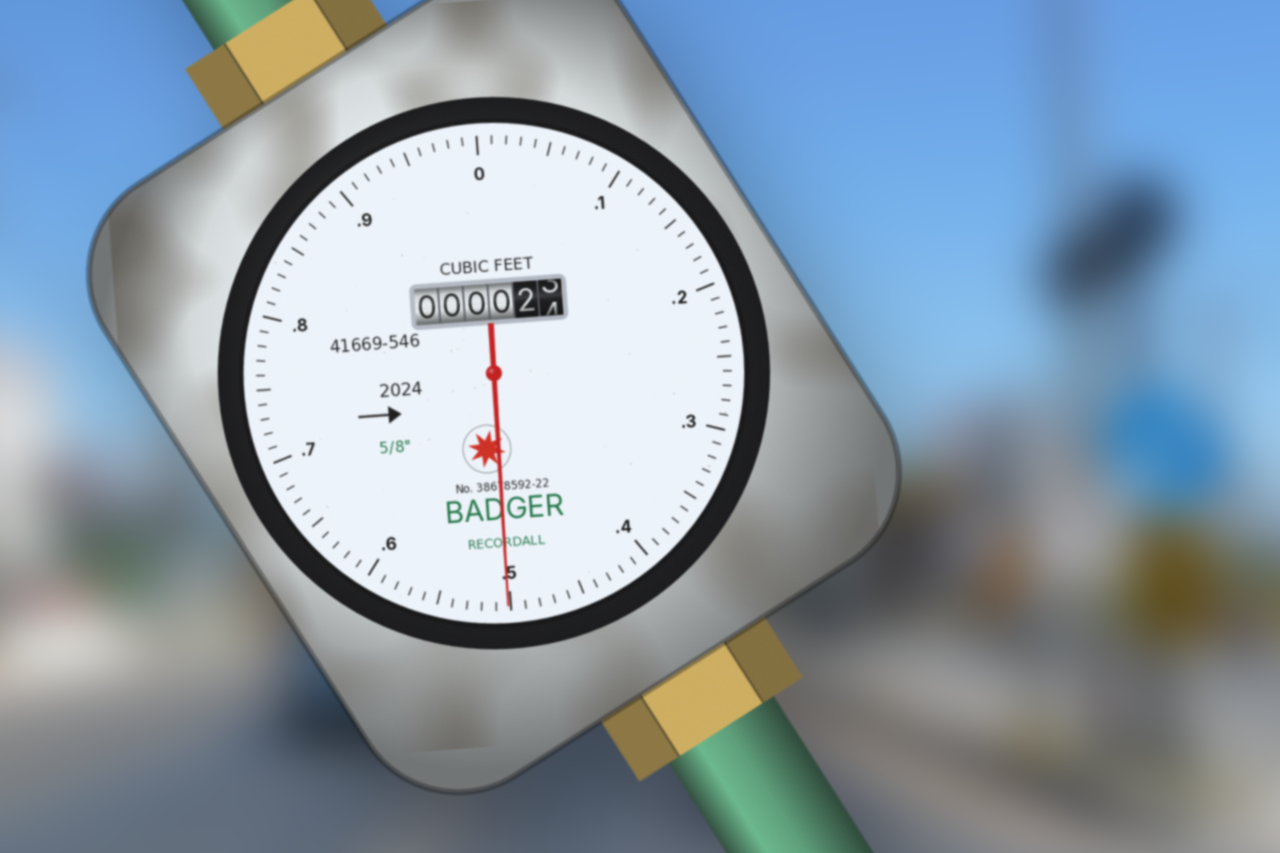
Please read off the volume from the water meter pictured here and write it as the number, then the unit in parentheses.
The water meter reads 23.50 (ft³)
